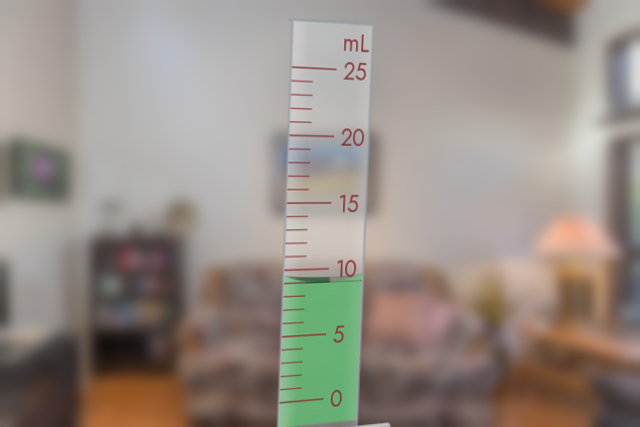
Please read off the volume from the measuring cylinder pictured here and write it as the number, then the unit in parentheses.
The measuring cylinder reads 9 (mL)
